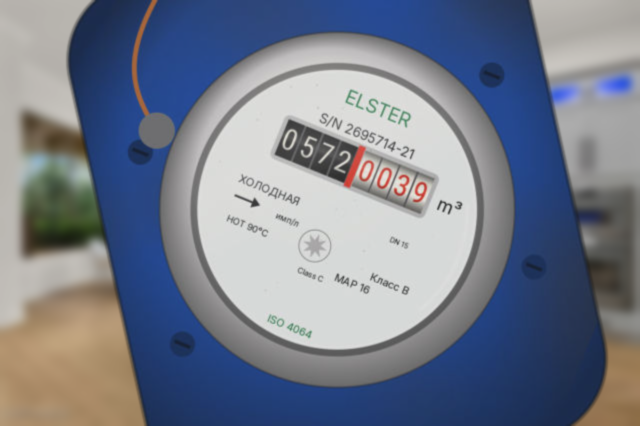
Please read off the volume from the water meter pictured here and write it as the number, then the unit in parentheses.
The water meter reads 572.0039 (m³)
